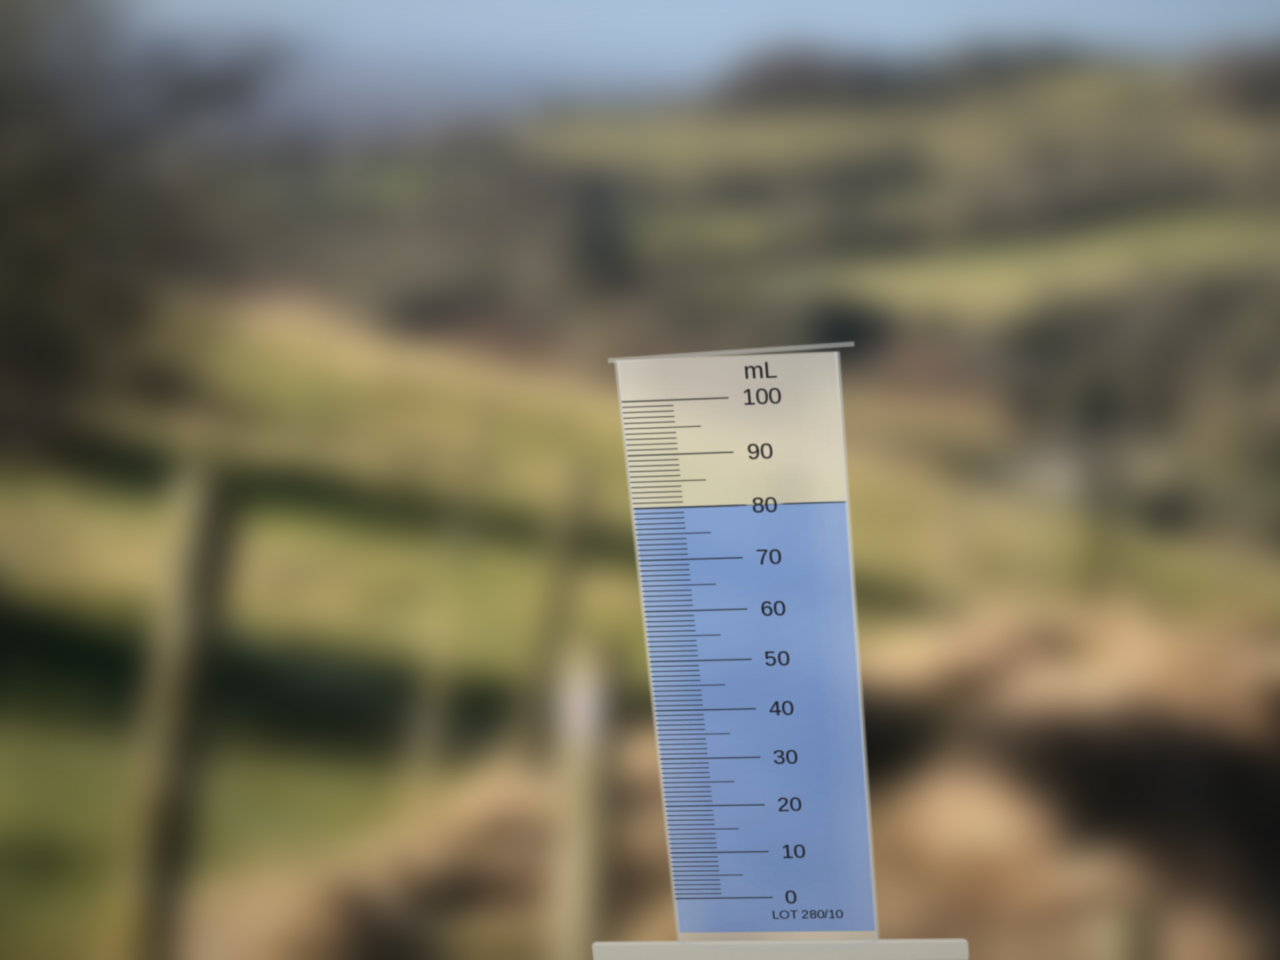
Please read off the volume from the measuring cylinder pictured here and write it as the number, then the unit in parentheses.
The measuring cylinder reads 80 (mL)
